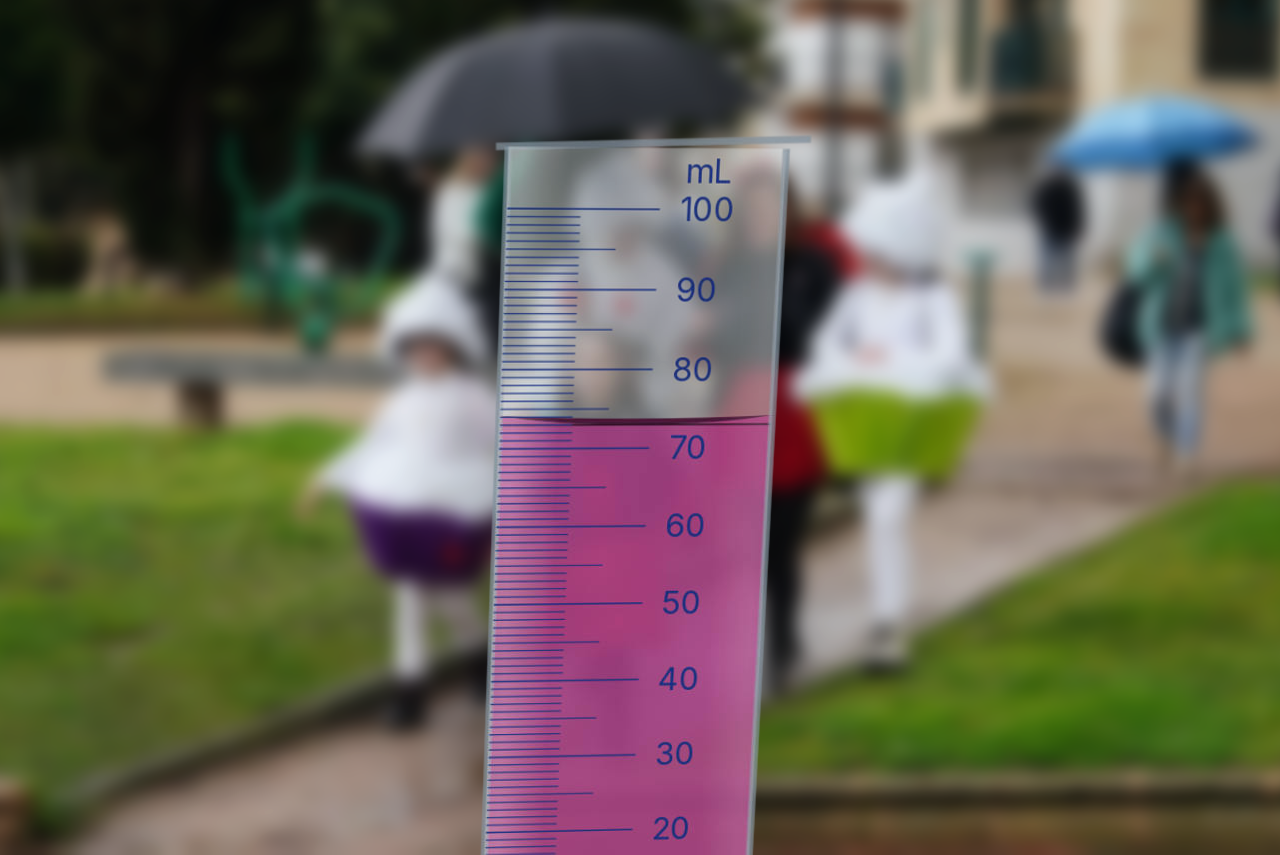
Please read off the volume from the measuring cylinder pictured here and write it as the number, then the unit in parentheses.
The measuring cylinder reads 73 (mL)
